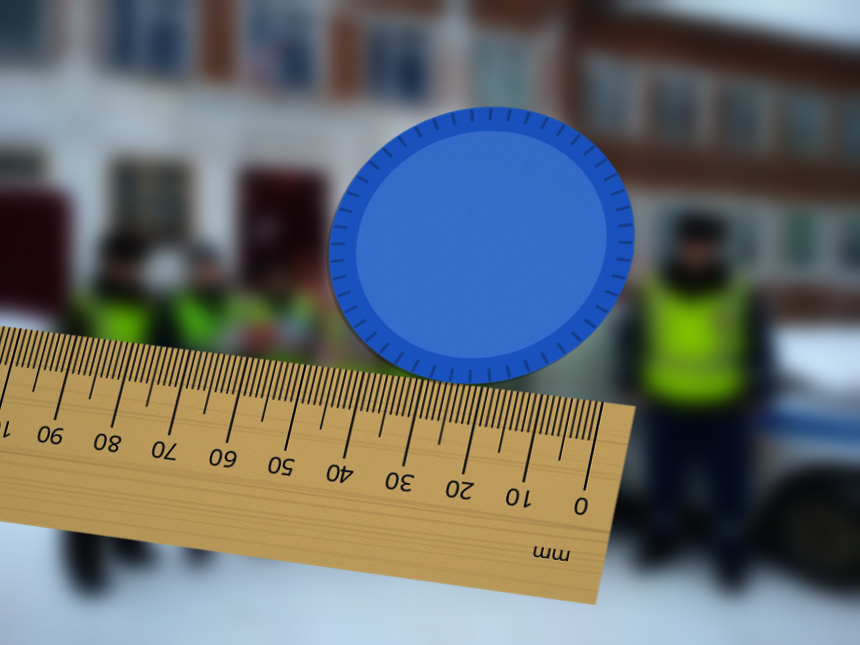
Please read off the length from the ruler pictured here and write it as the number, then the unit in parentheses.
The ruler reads 51 (mm)
